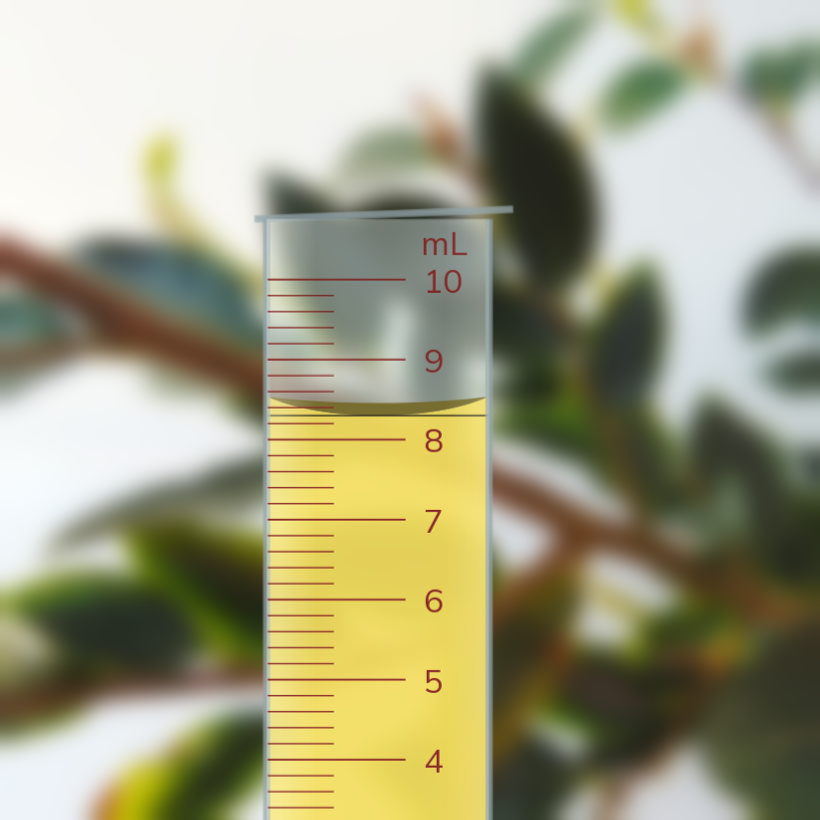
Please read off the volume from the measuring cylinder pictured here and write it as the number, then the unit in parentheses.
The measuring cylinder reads 8.3 (mL)
